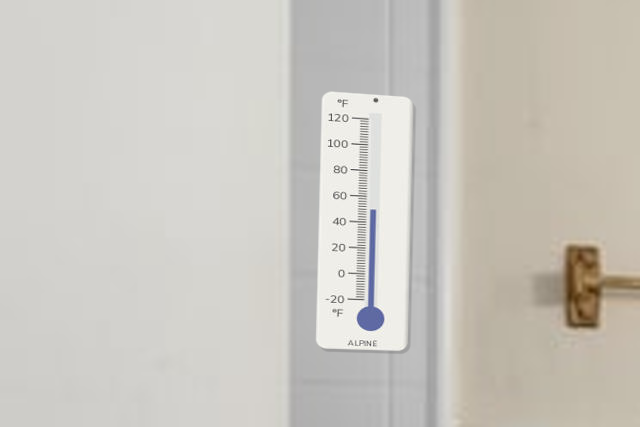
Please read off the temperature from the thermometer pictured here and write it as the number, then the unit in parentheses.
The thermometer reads 50 (°F)
